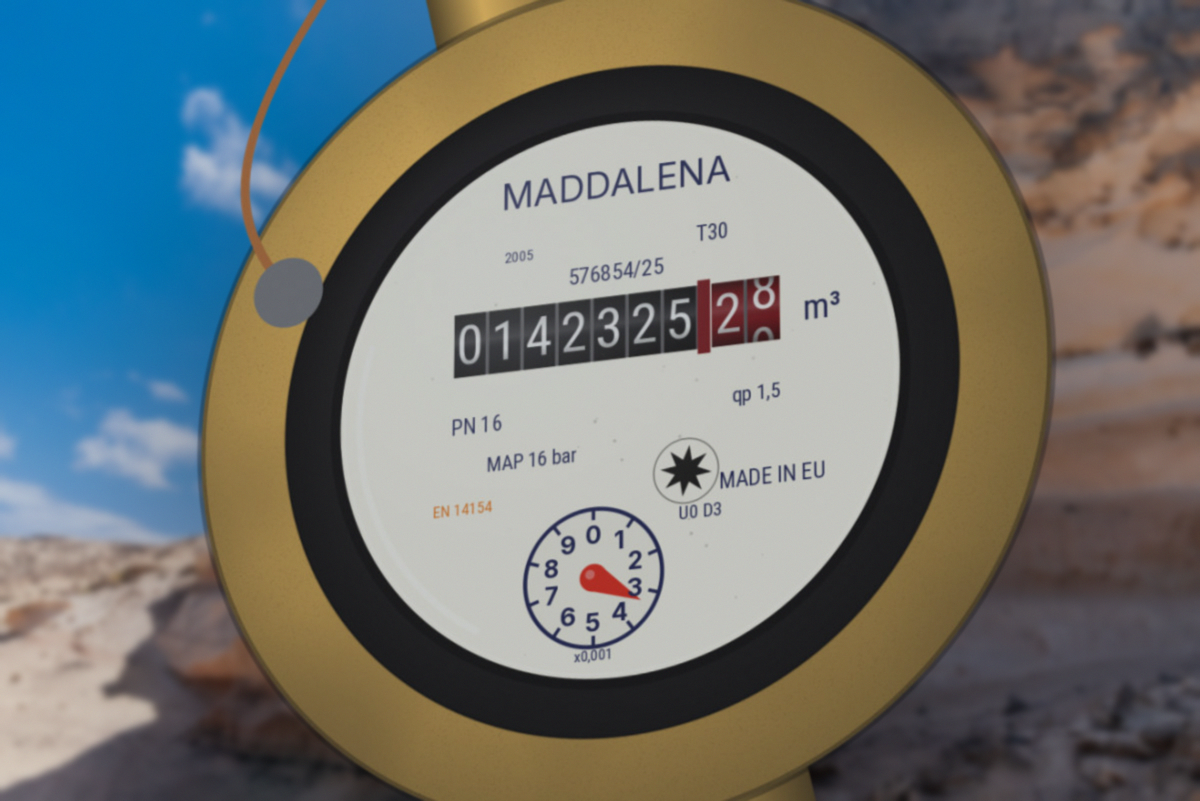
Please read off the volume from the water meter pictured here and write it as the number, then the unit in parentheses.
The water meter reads 142325.283 (m³)
